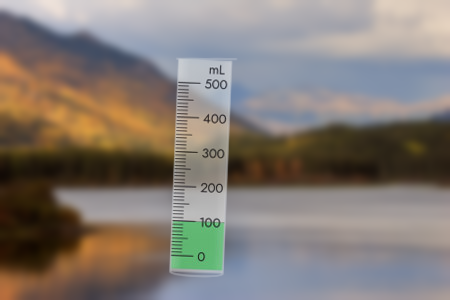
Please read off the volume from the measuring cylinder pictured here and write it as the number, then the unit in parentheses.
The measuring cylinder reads 100 (mL)
